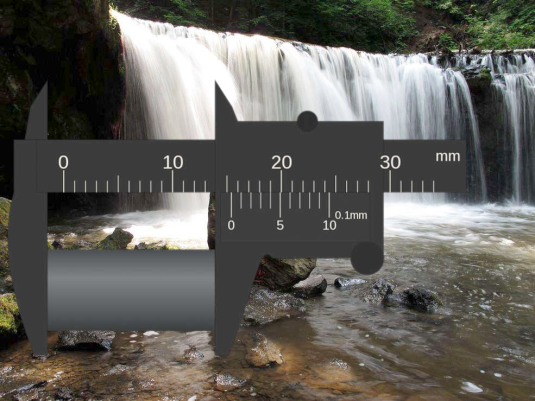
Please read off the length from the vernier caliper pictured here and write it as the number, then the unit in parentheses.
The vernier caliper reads 15.4 (mm)
